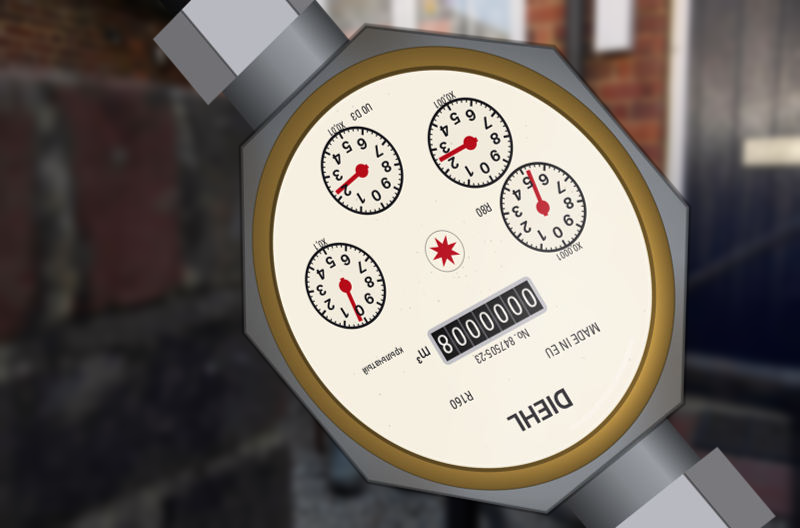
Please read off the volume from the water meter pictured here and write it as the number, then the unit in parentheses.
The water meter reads 8.0225 (m³)
